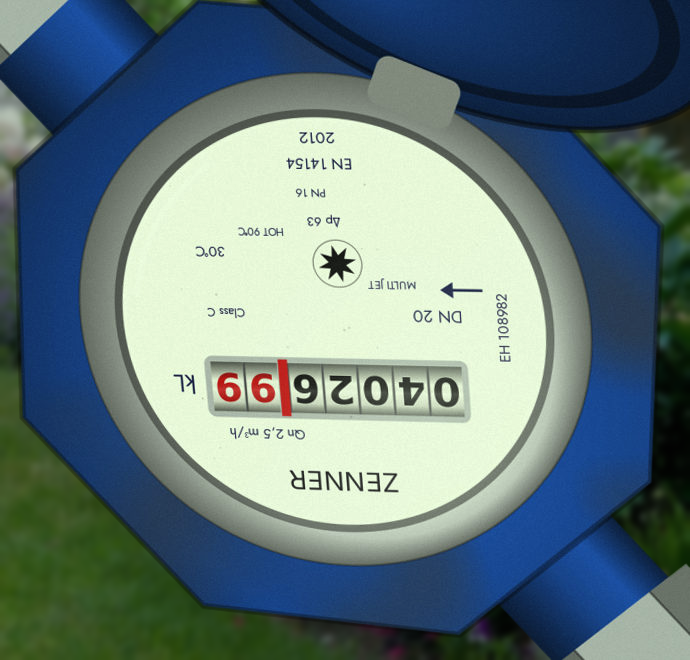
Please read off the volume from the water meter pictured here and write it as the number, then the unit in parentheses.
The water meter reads 4026.99 (kL)
